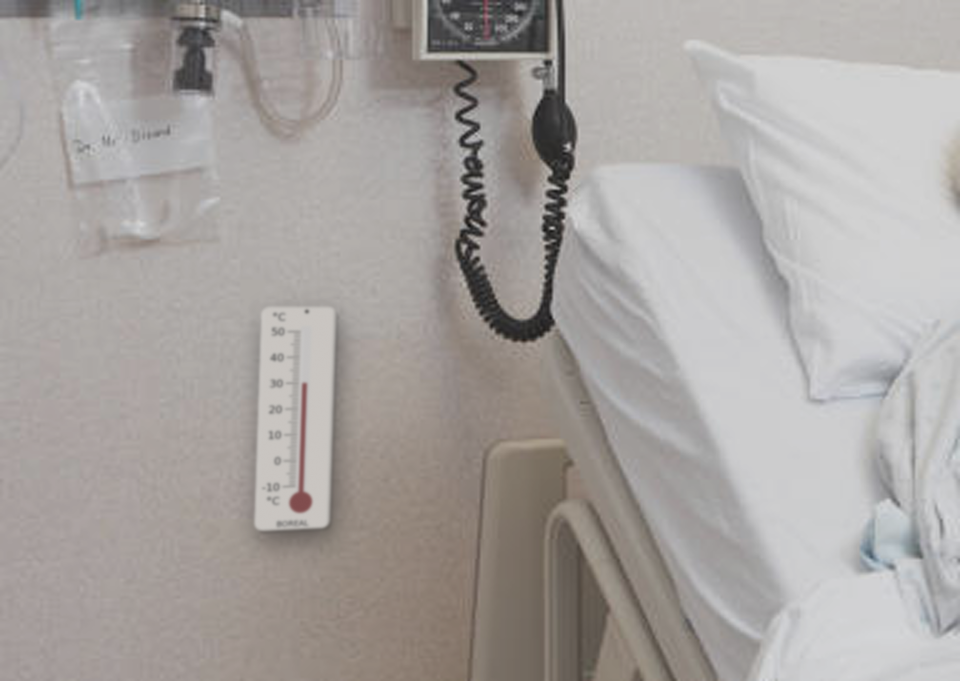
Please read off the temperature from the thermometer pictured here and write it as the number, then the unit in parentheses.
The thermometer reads 30 (°C)
